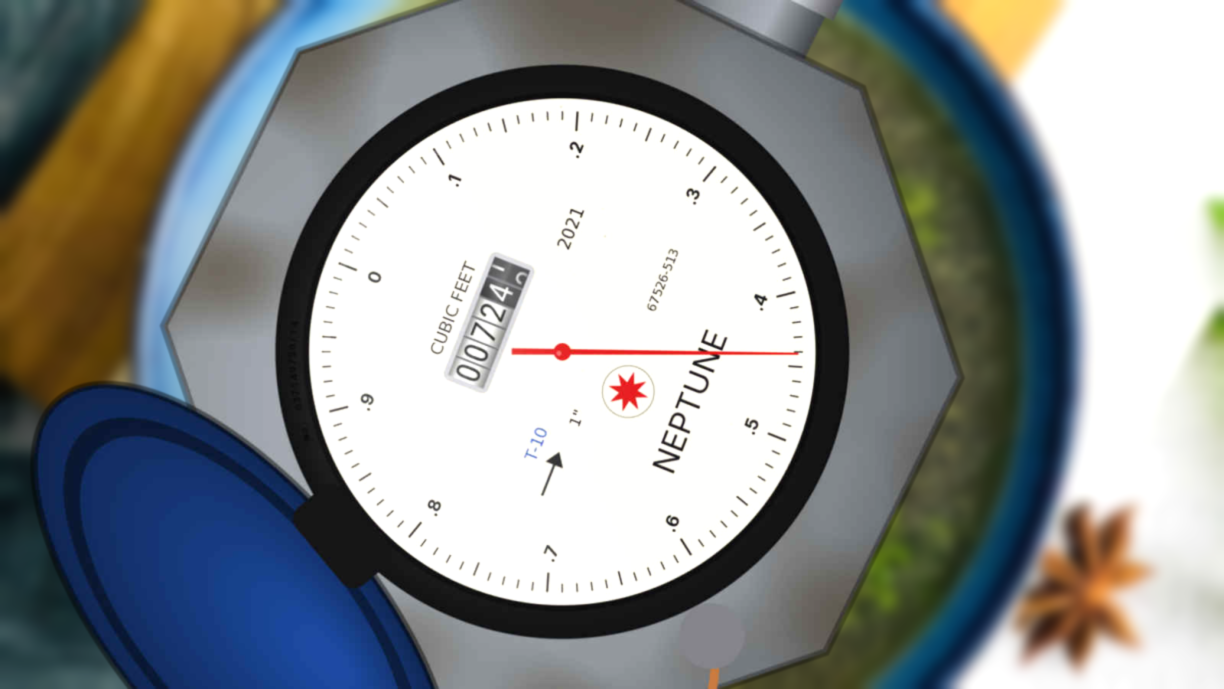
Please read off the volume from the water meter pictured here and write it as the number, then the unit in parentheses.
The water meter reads 7241.44 (ft³)
